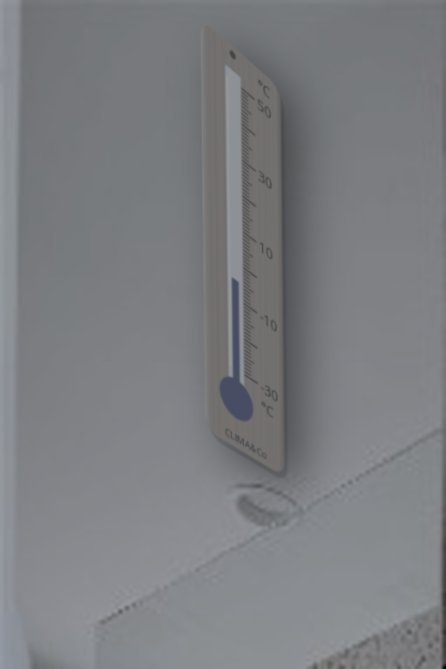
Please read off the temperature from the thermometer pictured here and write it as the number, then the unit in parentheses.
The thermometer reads -5 (°C)
